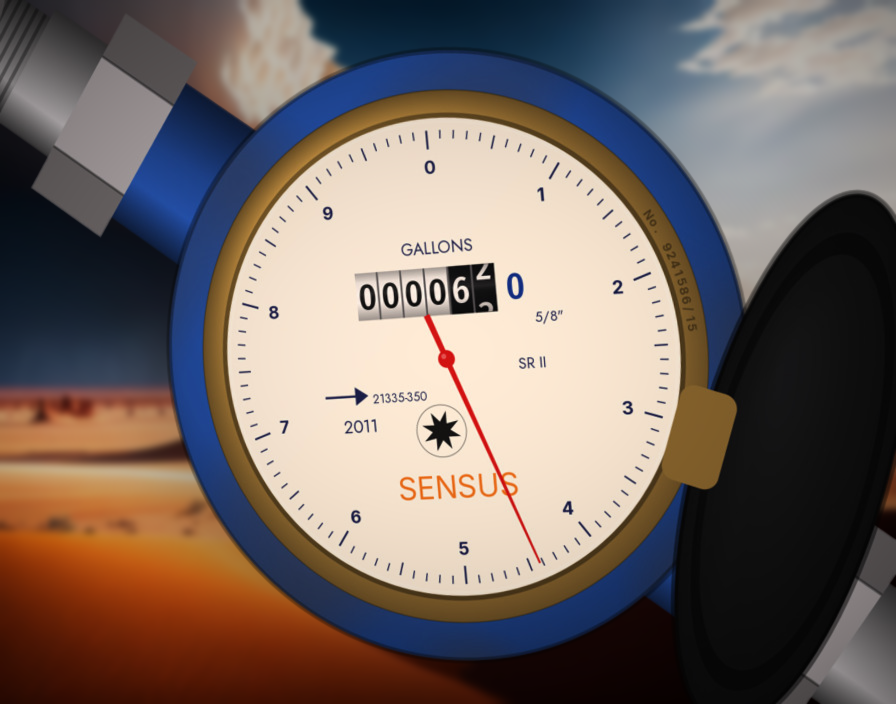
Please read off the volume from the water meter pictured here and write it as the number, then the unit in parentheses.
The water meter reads 624.4 (gal)
